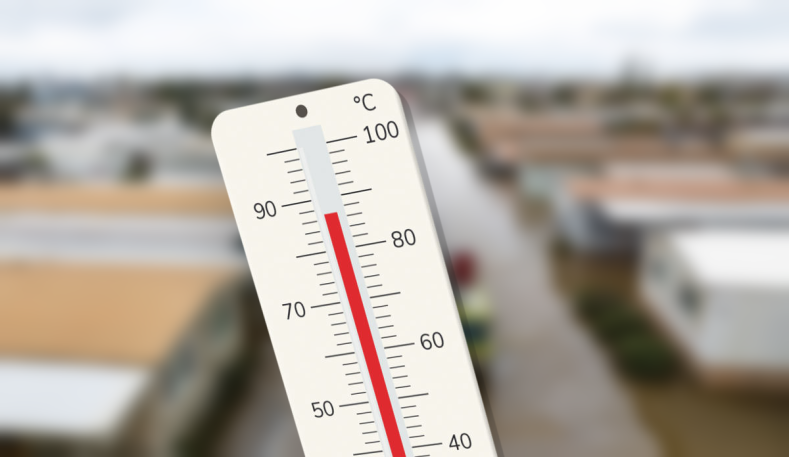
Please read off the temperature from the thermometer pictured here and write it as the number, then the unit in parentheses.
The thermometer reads 87 (°C)
